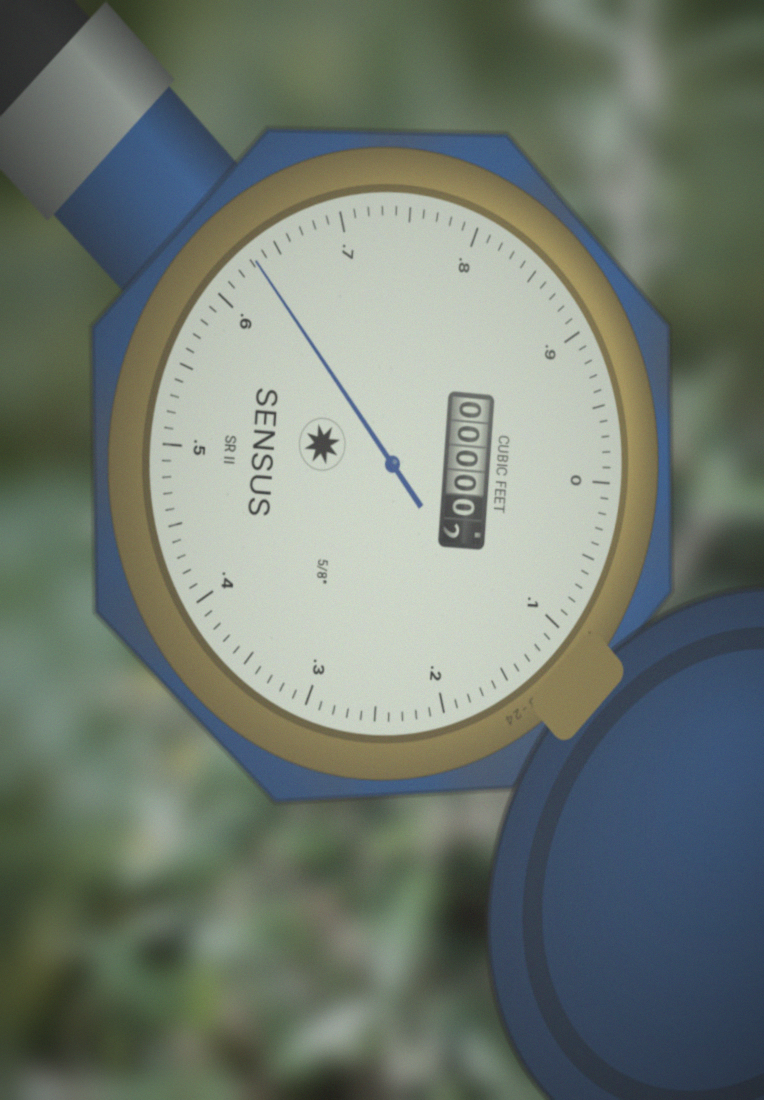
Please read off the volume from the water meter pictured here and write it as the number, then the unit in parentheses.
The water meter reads 1.63 (ft³)
